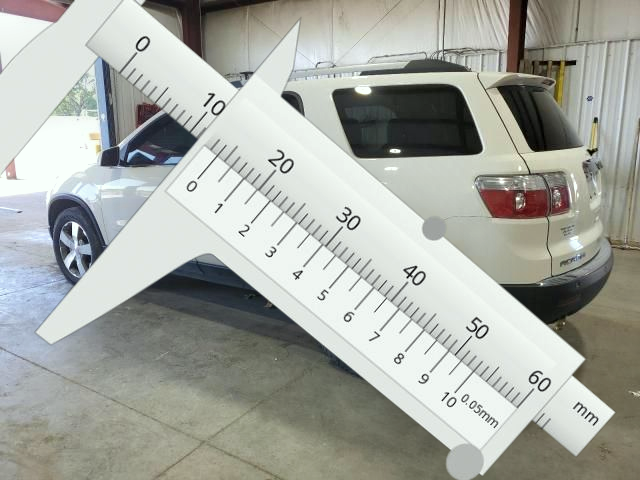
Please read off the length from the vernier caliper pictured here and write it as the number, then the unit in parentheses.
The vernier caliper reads 14.0 (mm)
